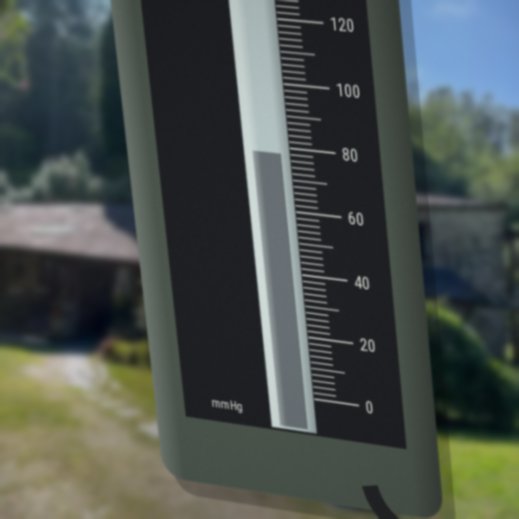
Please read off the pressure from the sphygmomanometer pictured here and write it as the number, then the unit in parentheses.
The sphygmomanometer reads 78 (mmHg)
